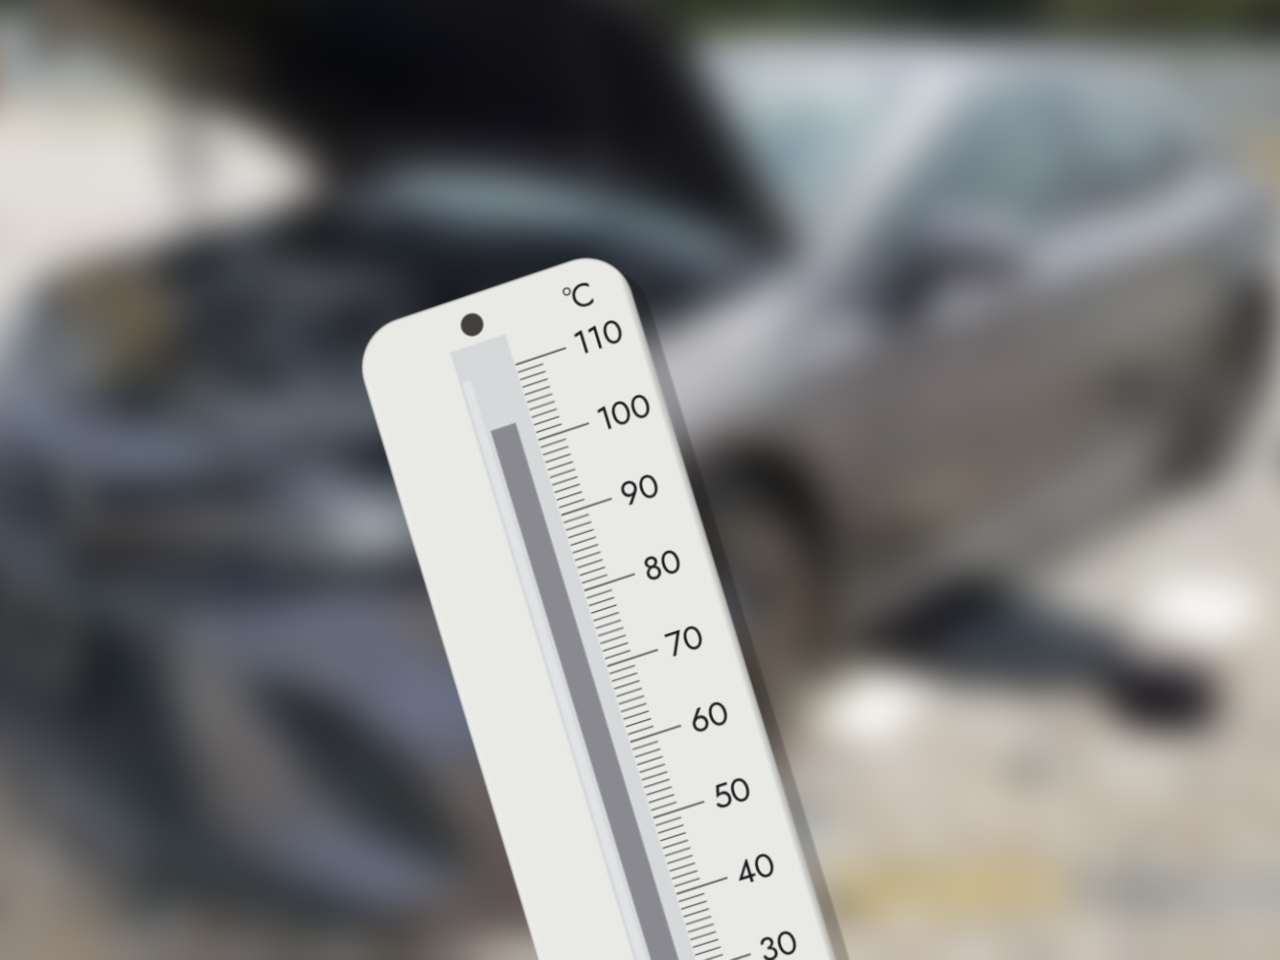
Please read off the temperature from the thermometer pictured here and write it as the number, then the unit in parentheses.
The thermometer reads 103 (°C)
